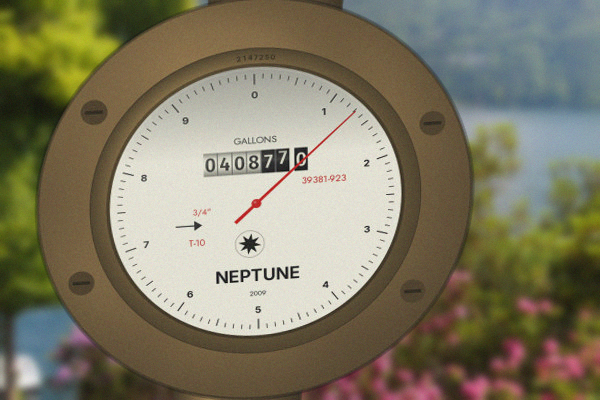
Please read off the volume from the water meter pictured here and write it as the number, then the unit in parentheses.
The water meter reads 408771.3 (gal)
